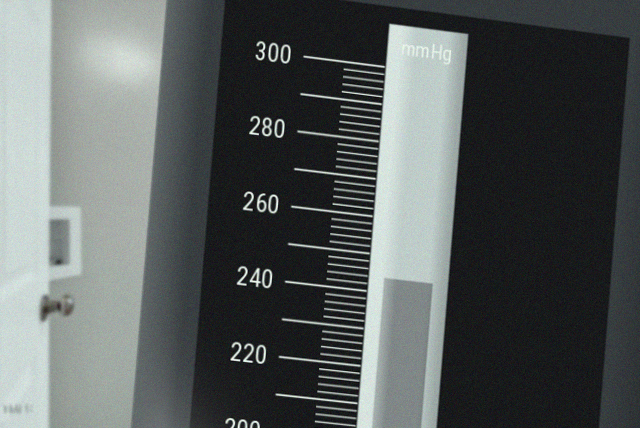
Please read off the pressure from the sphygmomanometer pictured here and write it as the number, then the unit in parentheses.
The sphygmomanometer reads 244 (mmHg)
